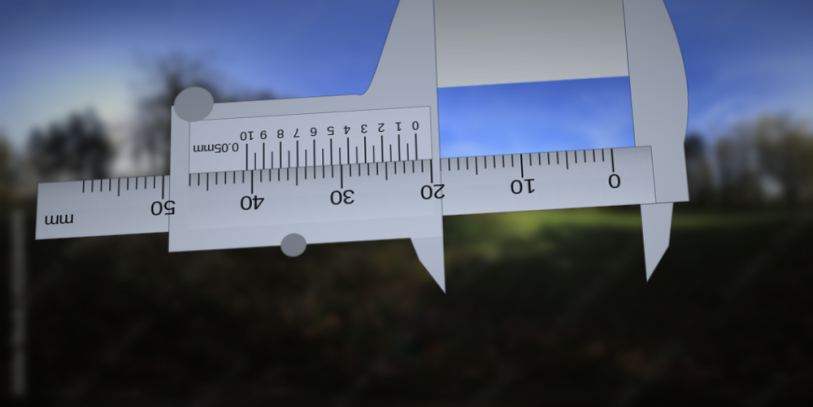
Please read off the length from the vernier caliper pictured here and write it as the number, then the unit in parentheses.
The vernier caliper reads 21.6 (mm)
